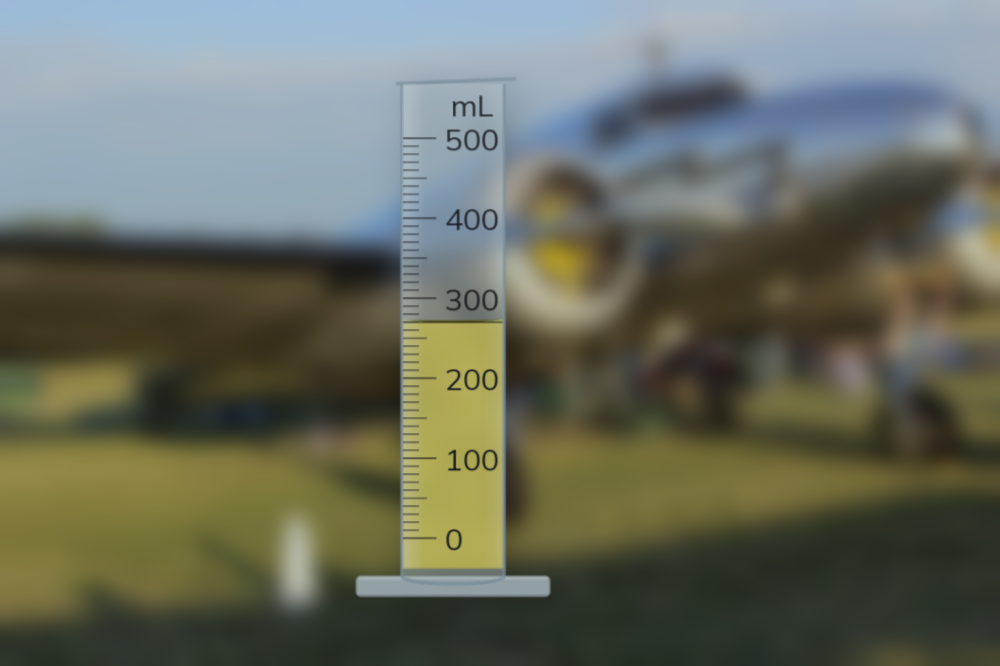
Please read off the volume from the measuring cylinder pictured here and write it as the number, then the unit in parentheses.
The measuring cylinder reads 270 (mL)
